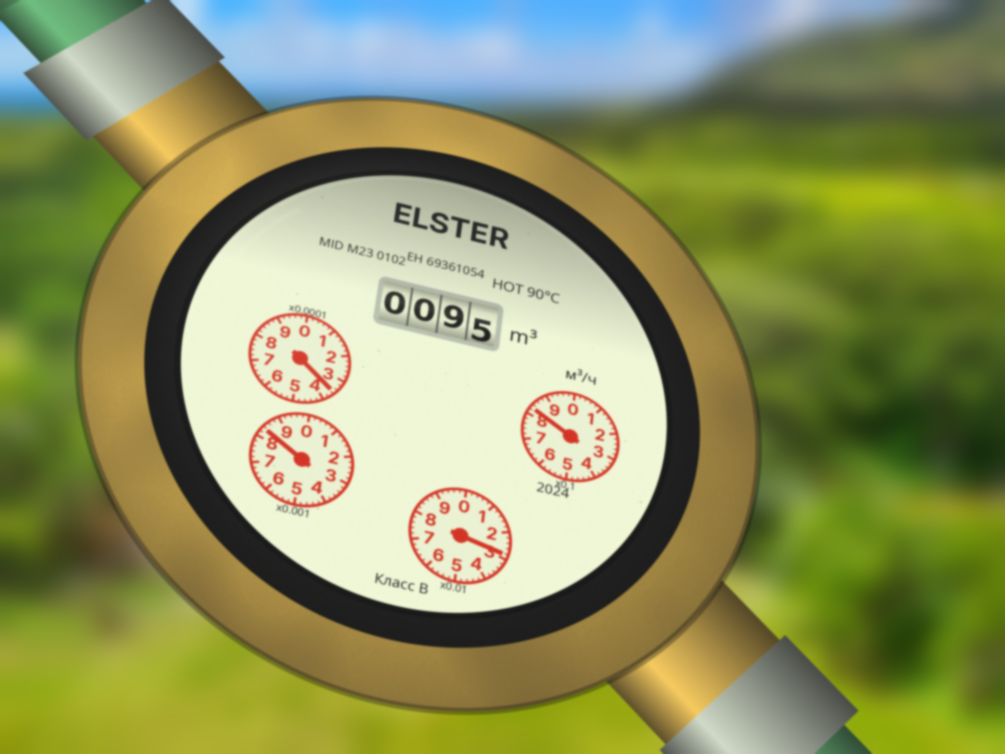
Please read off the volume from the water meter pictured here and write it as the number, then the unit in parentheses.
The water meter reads 94.8283 (m³)
